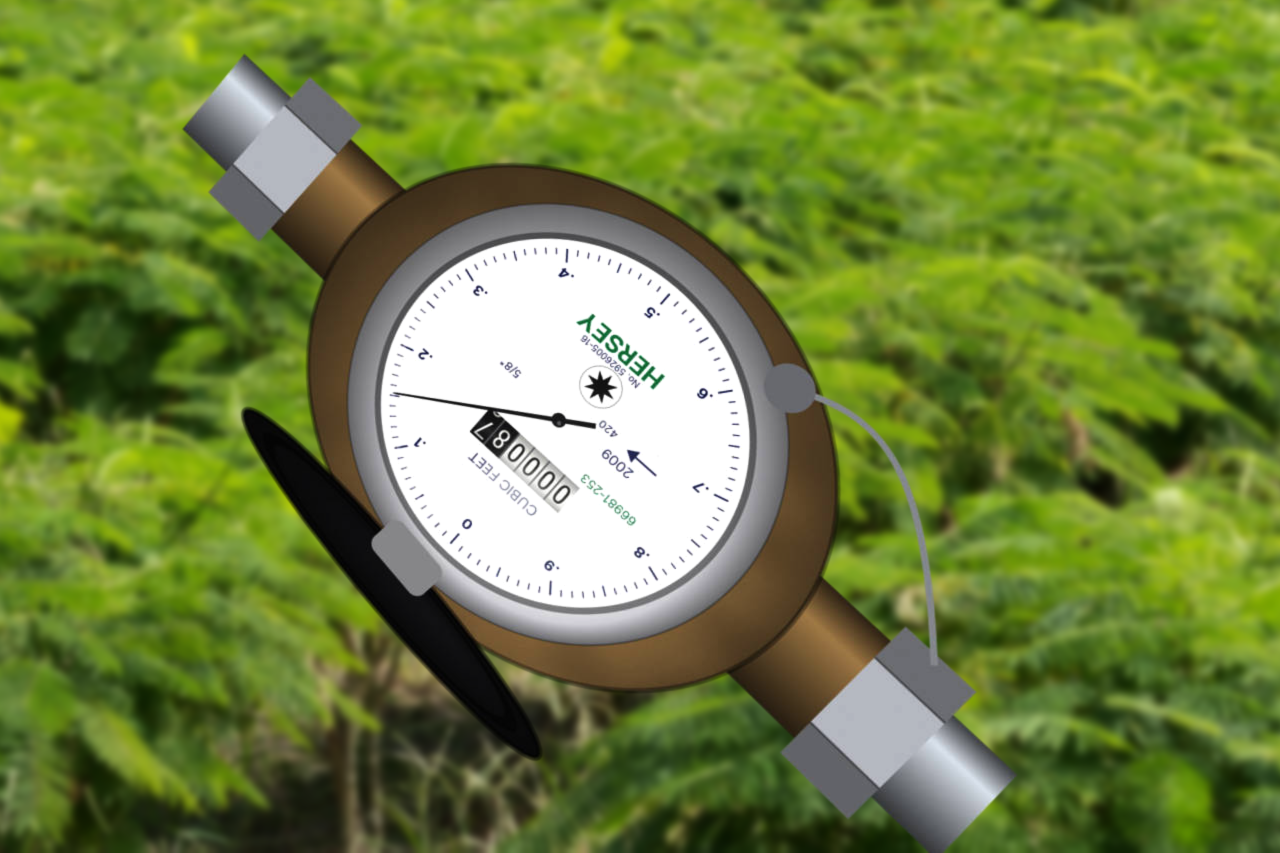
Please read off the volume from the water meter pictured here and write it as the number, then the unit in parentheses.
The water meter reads 87.15 (ft³)
